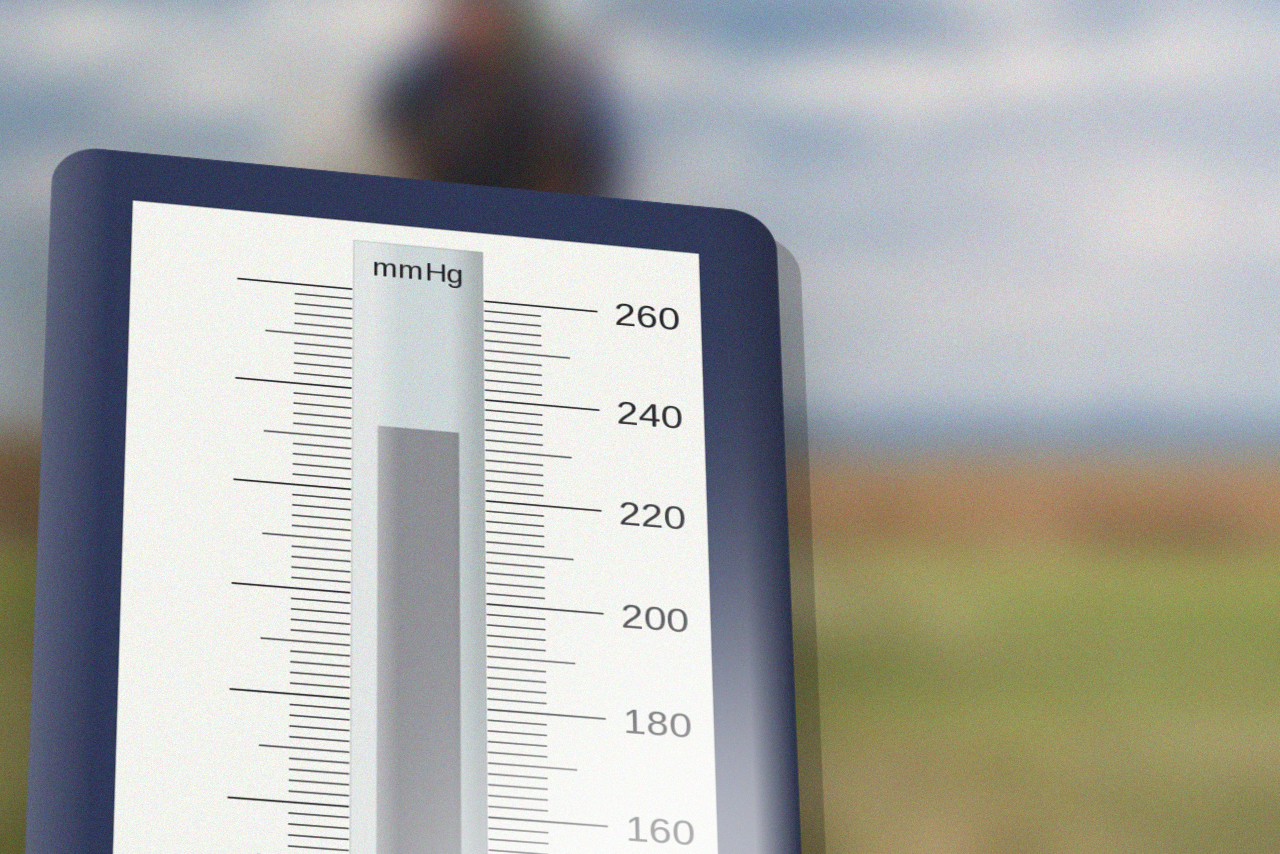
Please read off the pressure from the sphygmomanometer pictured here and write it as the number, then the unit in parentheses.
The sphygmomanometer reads 233 (mmHg)
